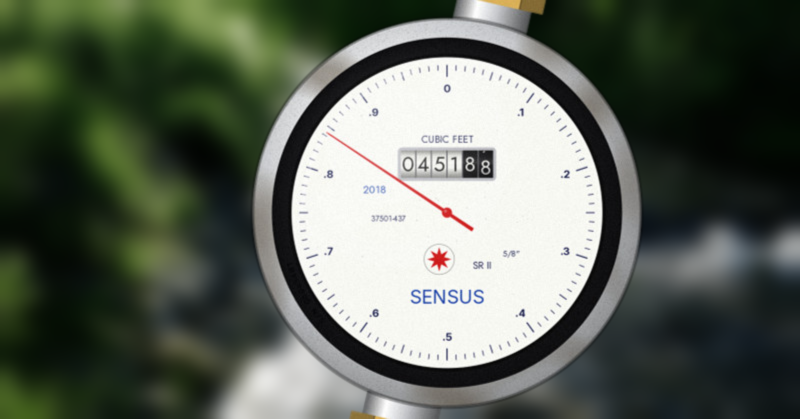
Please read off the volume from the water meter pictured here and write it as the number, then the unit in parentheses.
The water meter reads 45187.84 (ft³)
